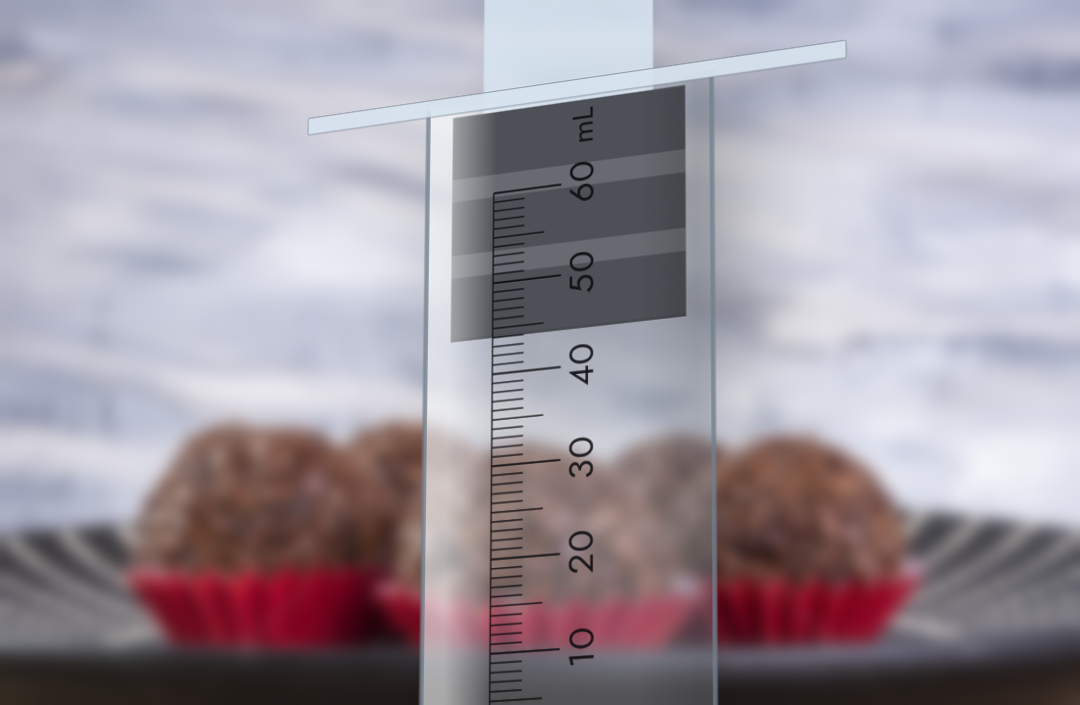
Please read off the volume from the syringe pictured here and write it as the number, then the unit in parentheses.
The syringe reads 44 (mL)
